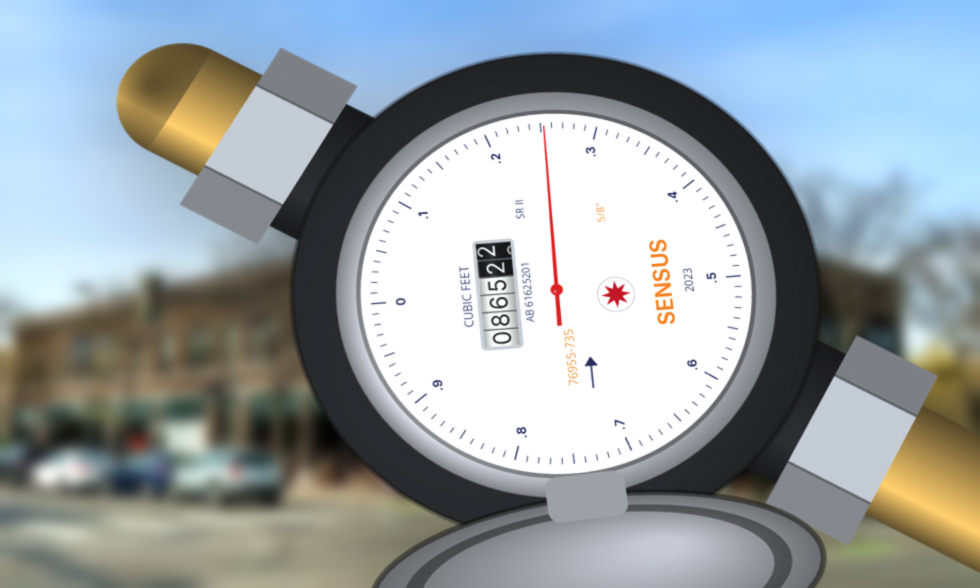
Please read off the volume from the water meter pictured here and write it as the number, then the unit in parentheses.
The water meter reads 86522.25 (ft³)
